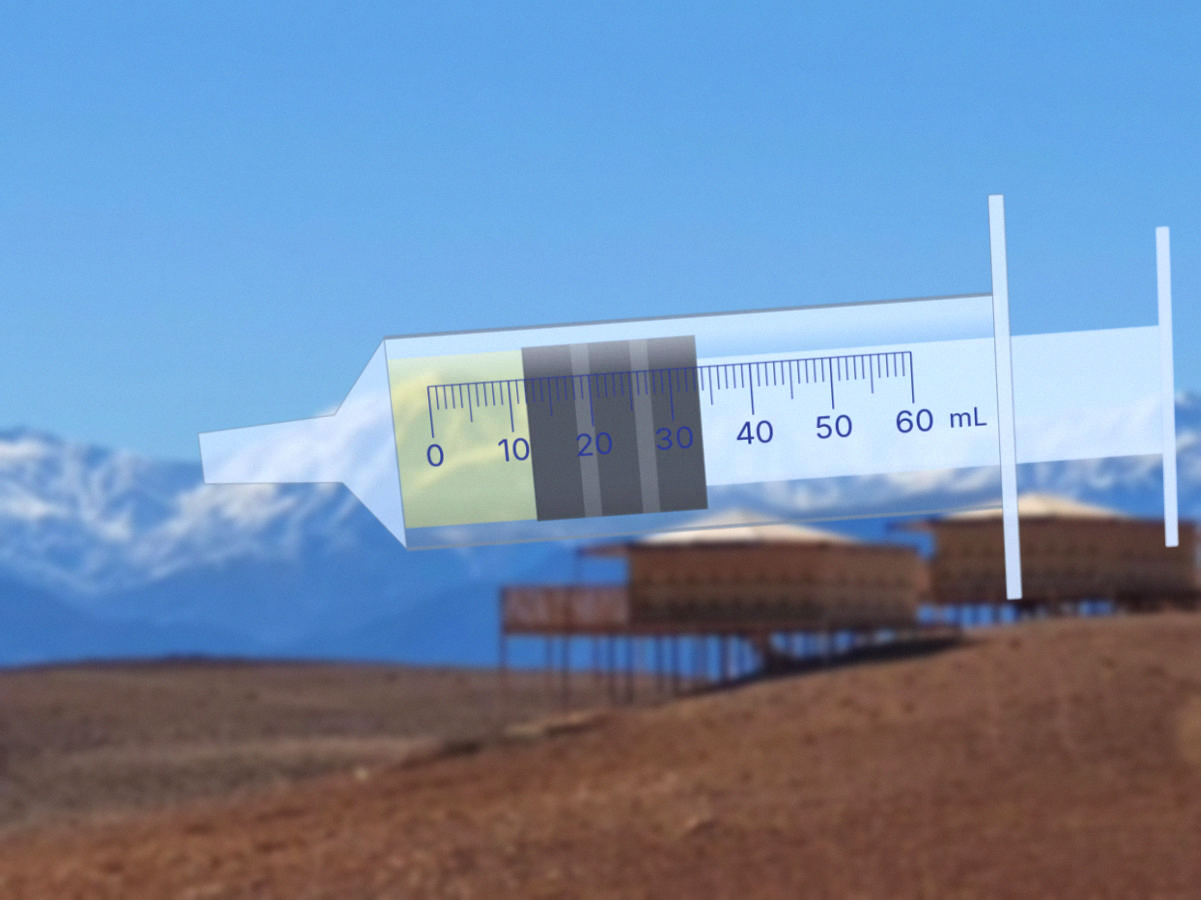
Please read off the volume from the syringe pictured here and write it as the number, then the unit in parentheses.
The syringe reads 12 (mL)
